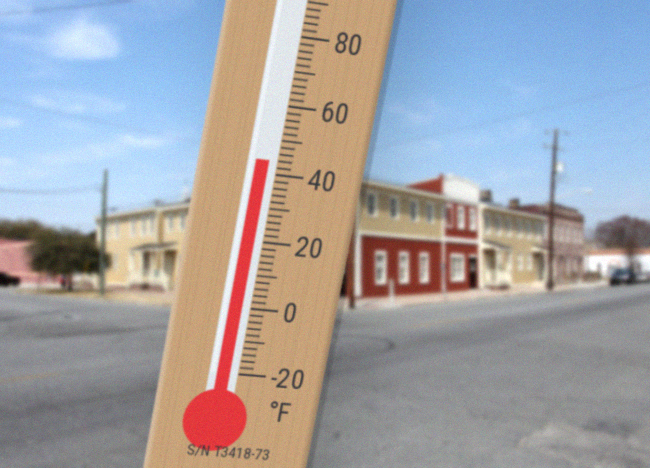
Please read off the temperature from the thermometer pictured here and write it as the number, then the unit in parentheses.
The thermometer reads 44 (°F)
